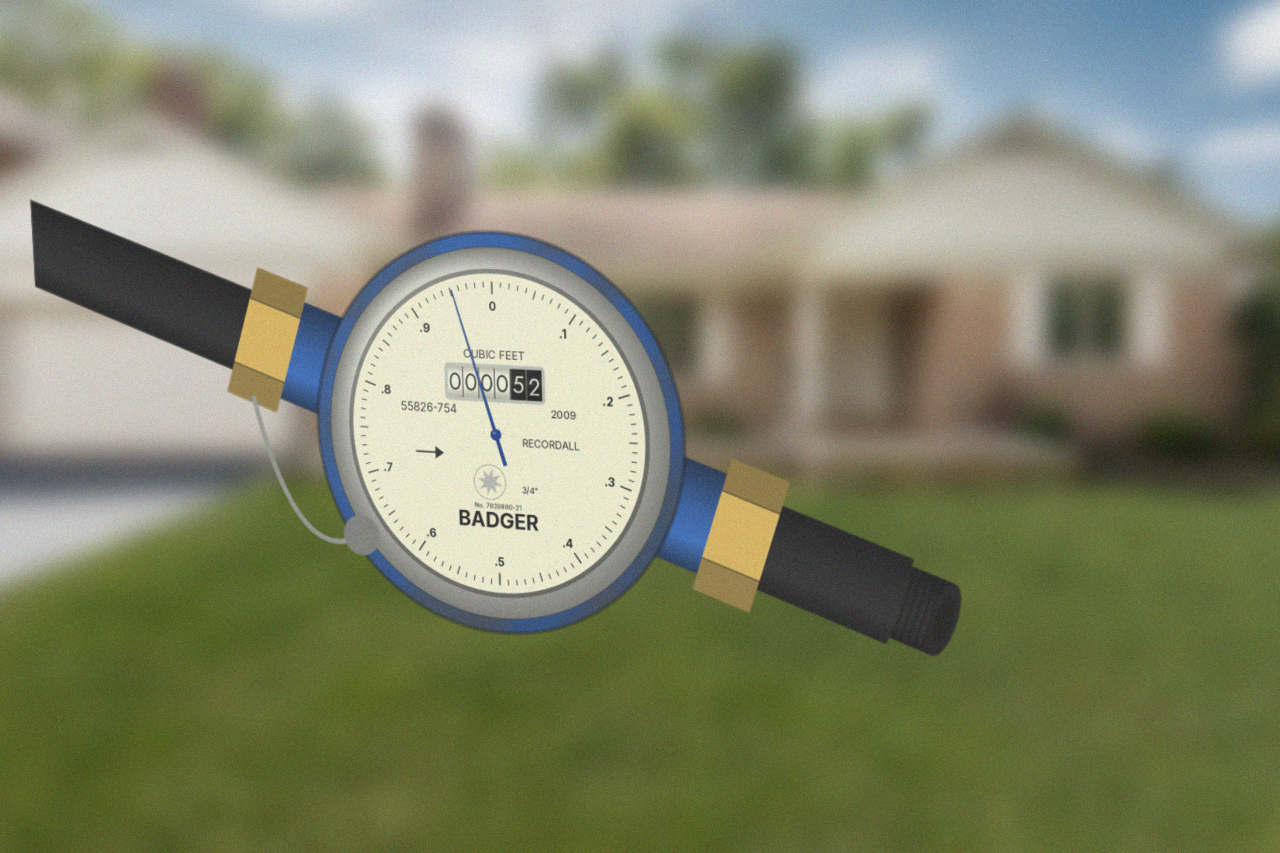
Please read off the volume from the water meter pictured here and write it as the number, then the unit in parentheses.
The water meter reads 51.95 (ft³)
